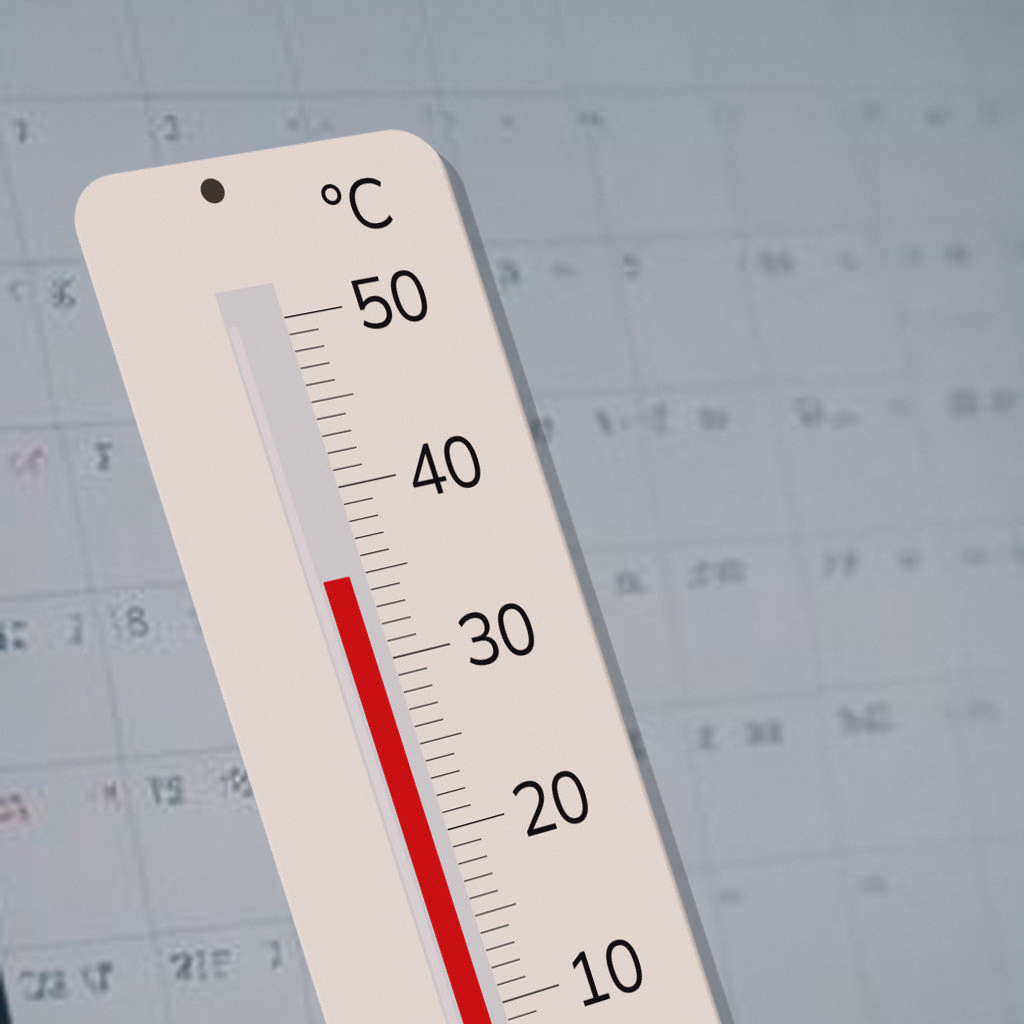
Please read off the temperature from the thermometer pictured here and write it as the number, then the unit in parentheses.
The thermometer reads 35 (°C)
